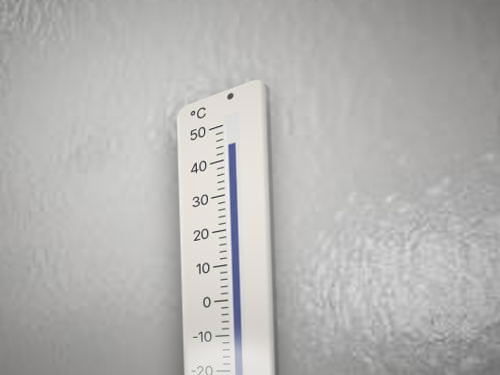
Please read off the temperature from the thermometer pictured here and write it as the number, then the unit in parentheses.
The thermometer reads 44 (°C)
